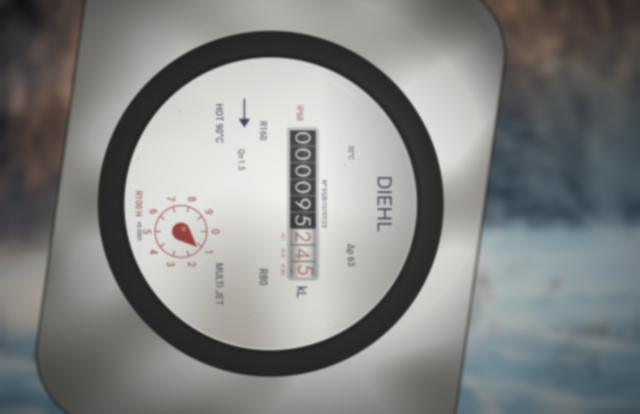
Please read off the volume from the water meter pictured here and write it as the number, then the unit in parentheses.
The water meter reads 95.2451 (kL)
